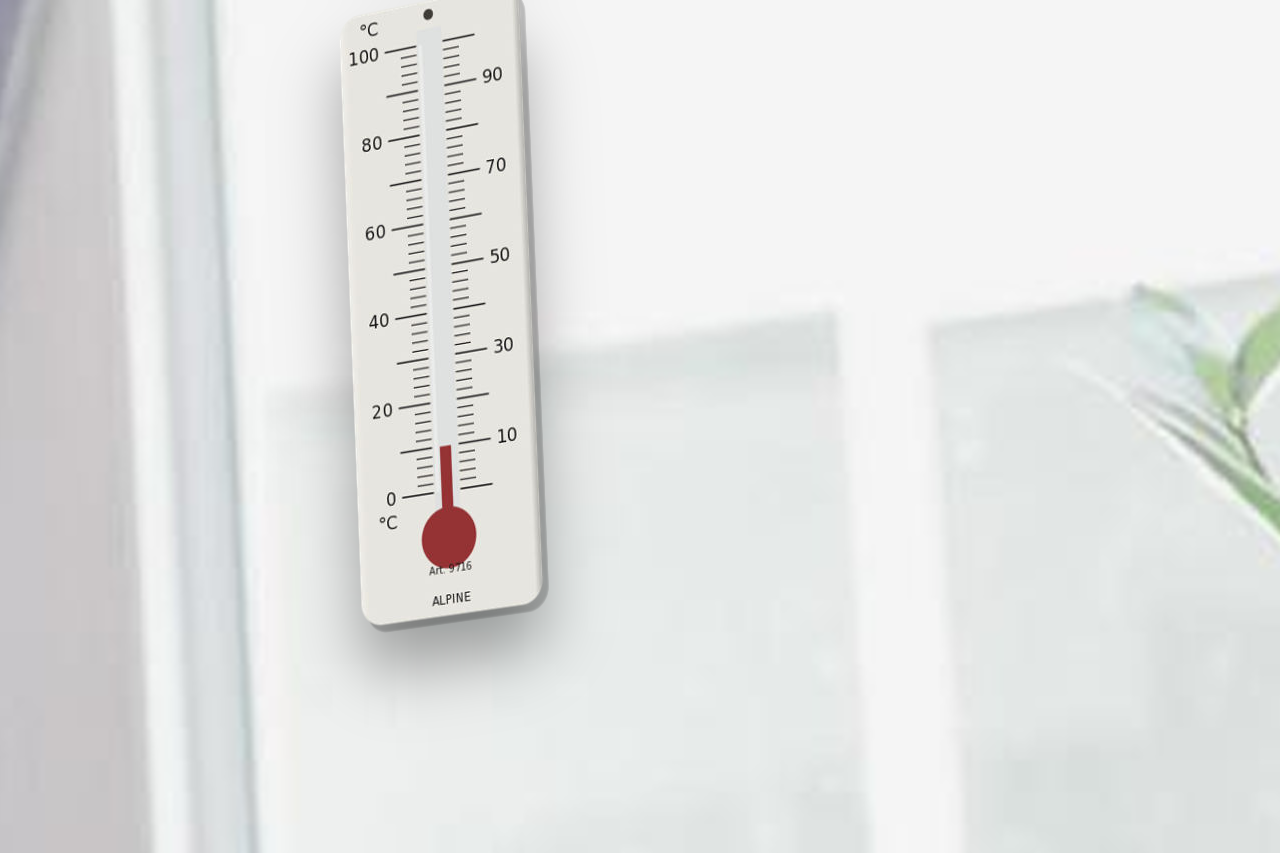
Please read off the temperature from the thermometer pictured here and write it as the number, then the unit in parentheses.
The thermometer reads 10 (°C)
